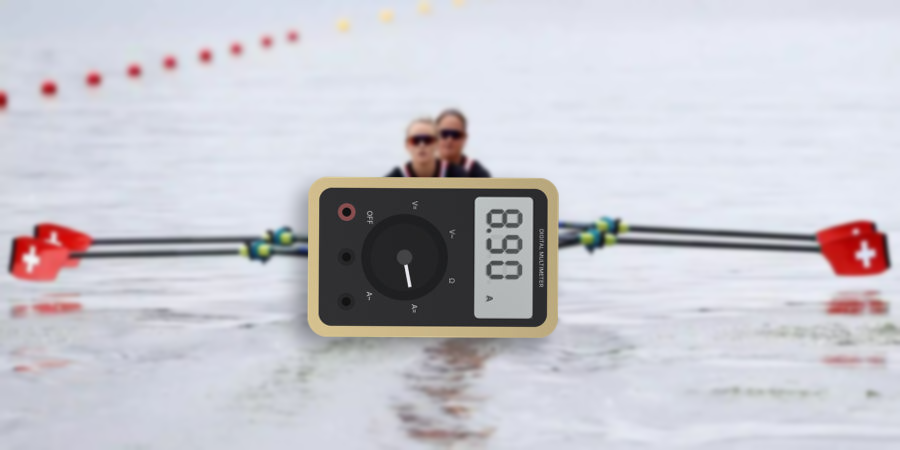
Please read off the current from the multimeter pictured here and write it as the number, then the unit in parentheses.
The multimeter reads 8.90 (A)
